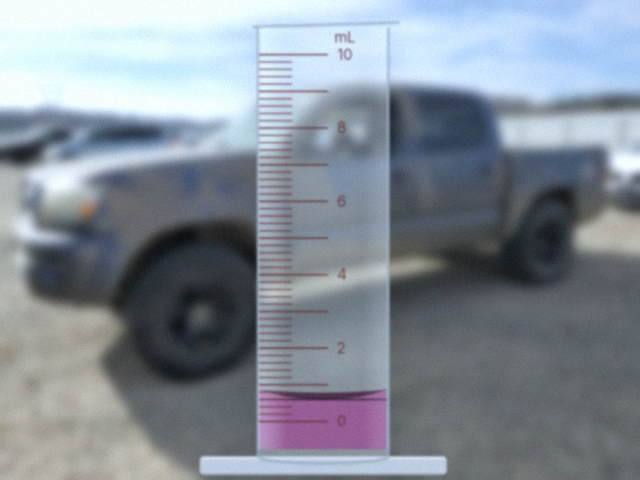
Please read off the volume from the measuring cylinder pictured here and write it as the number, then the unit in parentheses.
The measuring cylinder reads 0.6 (mL)
